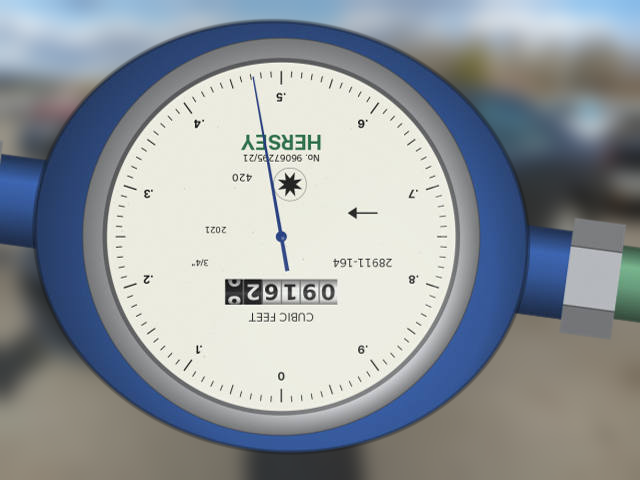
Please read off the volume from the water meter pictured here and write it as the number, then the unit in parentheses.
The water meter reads 91628.47 (ft³)
